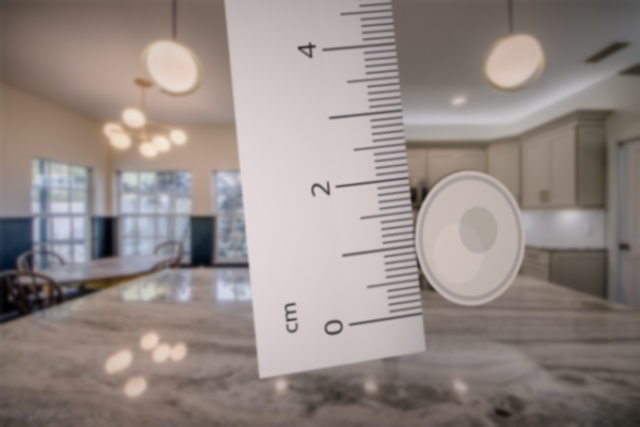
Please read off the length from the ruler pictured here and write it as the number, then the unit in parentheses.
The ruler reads 2 (cm)
